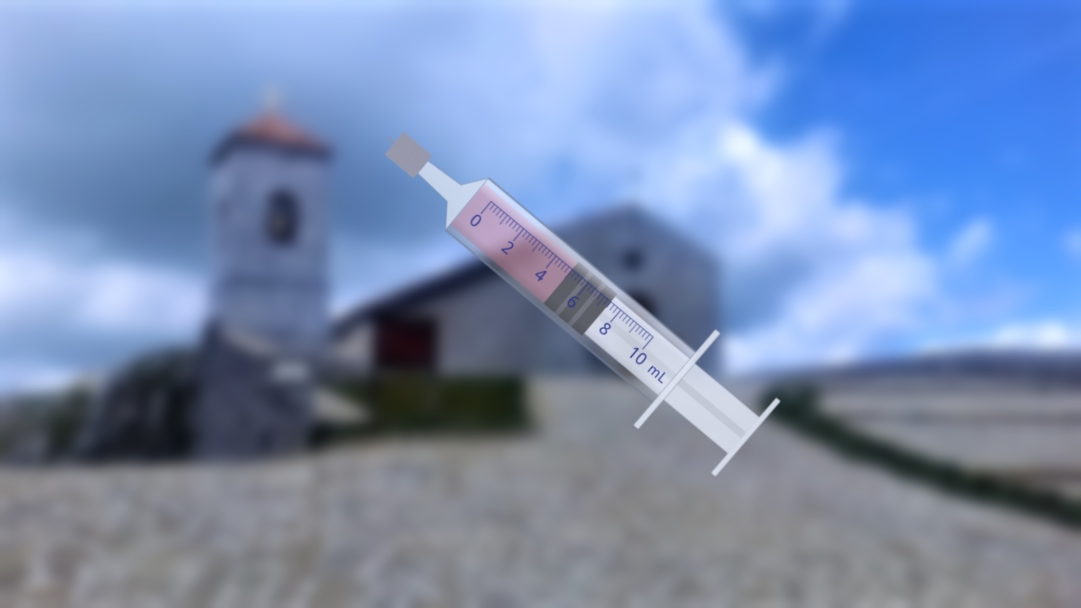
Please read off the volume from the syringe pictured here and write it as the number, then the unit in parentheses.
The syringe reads 5 (mL)
